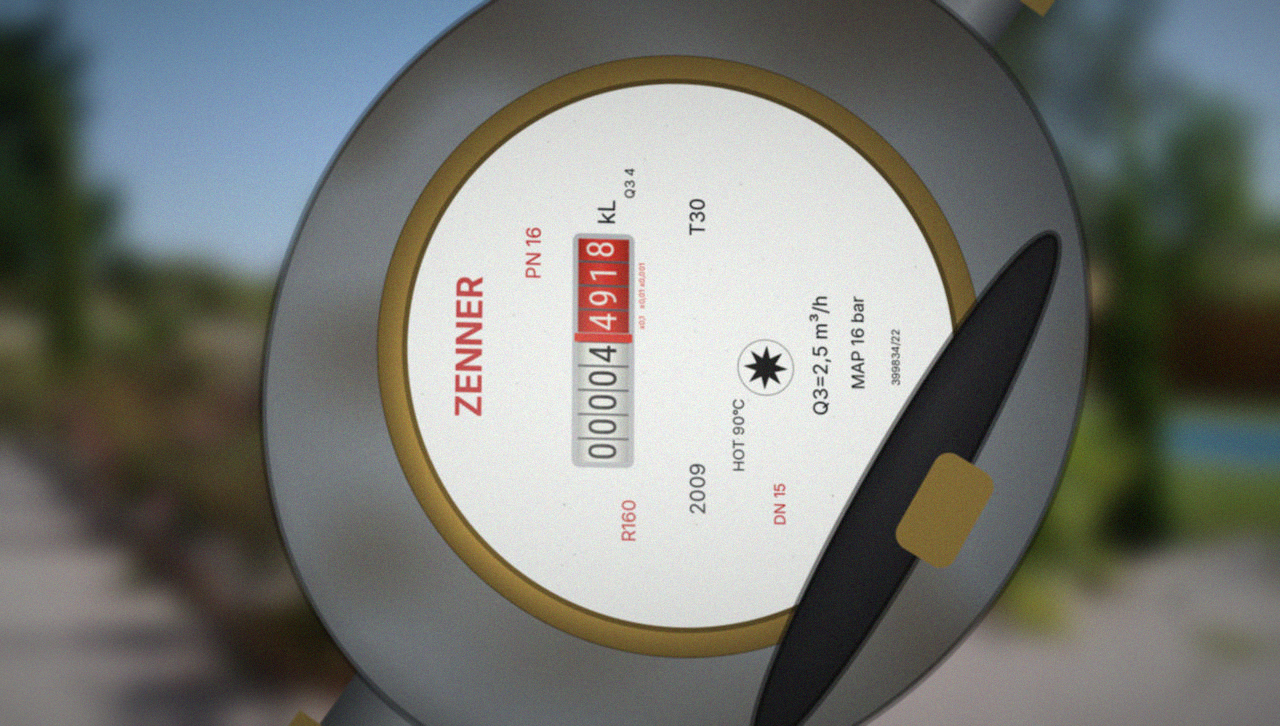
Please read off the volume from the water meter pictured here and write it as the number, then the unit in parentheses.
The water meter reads 4.4918 (kL)
